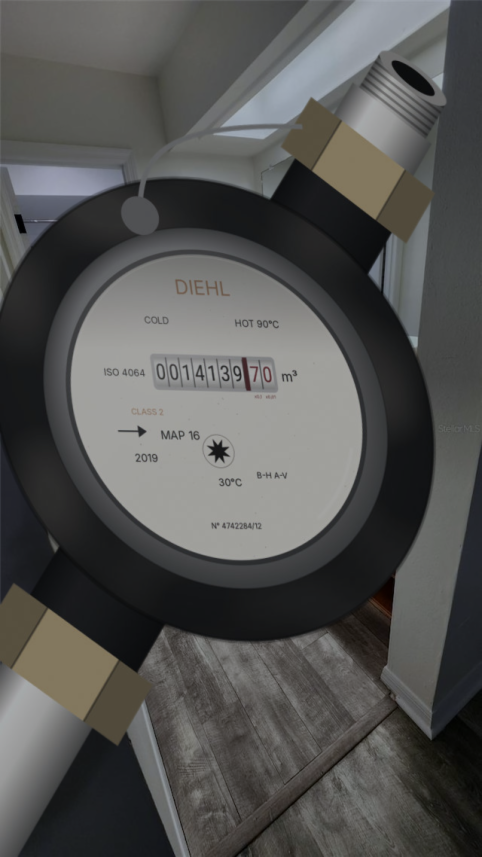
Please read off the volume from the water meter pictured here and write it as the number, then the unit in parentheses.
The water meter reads 14139.70 (m³)
